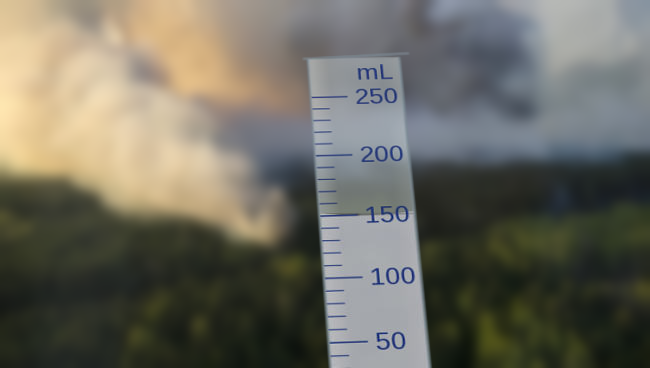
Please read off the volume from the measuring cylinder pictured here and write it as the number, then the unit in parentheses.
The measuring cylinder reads 150 (mL)
